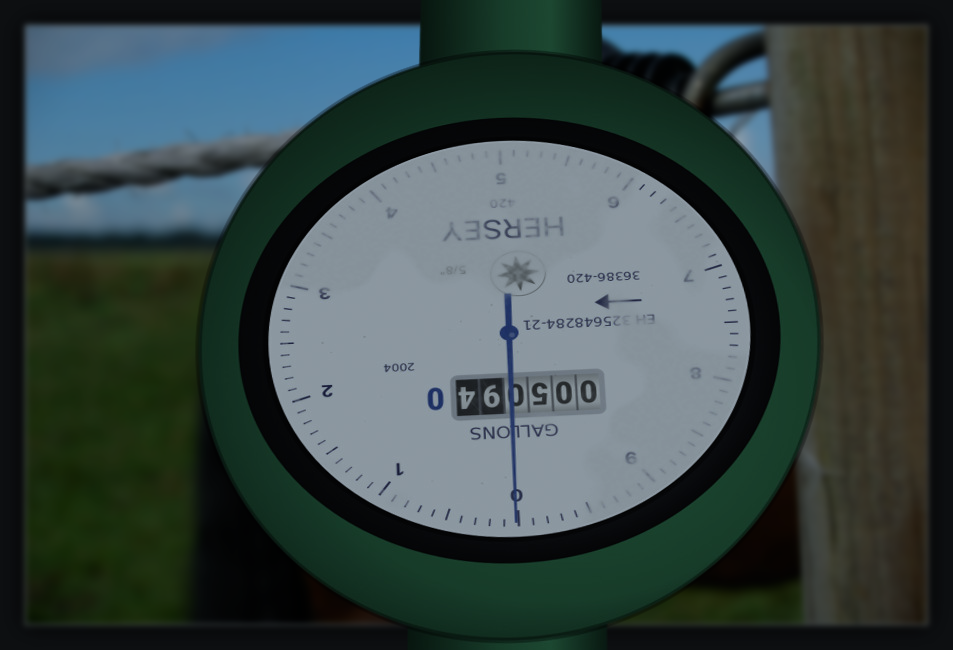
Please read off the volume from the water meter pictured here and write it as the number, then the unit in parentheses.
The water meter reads 50940.0 (gal)
